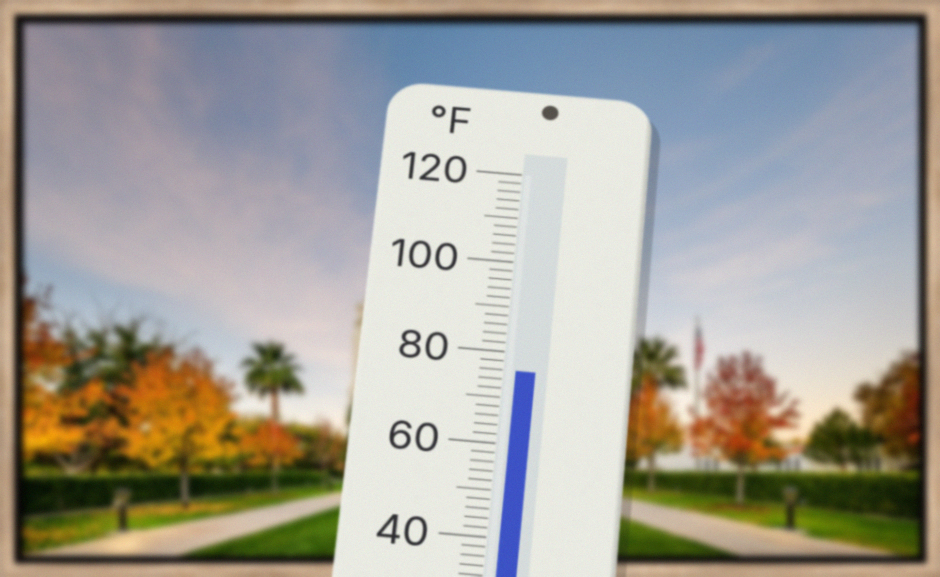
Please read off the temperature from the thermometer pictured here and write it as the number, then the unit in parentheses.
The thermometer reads 76 (°F)
